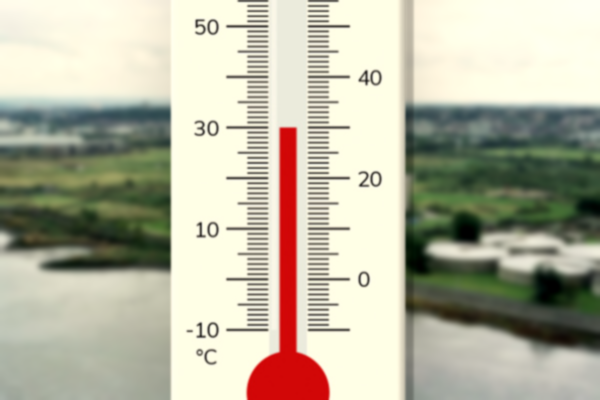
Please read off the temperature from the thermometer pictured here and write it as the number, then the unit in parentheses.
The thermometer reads 30 (°C)
